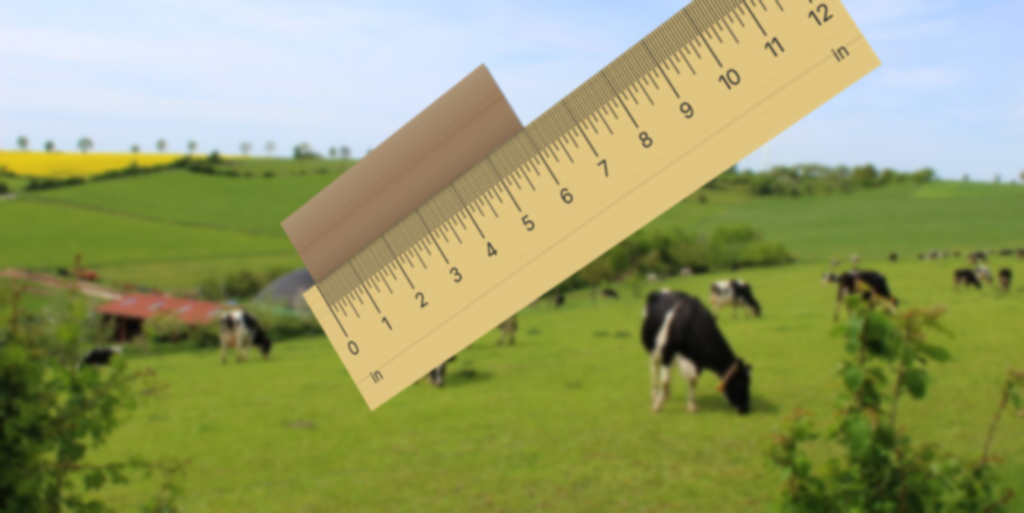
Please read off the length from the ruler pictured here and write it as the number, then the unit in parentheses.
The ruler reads 6 (in)
